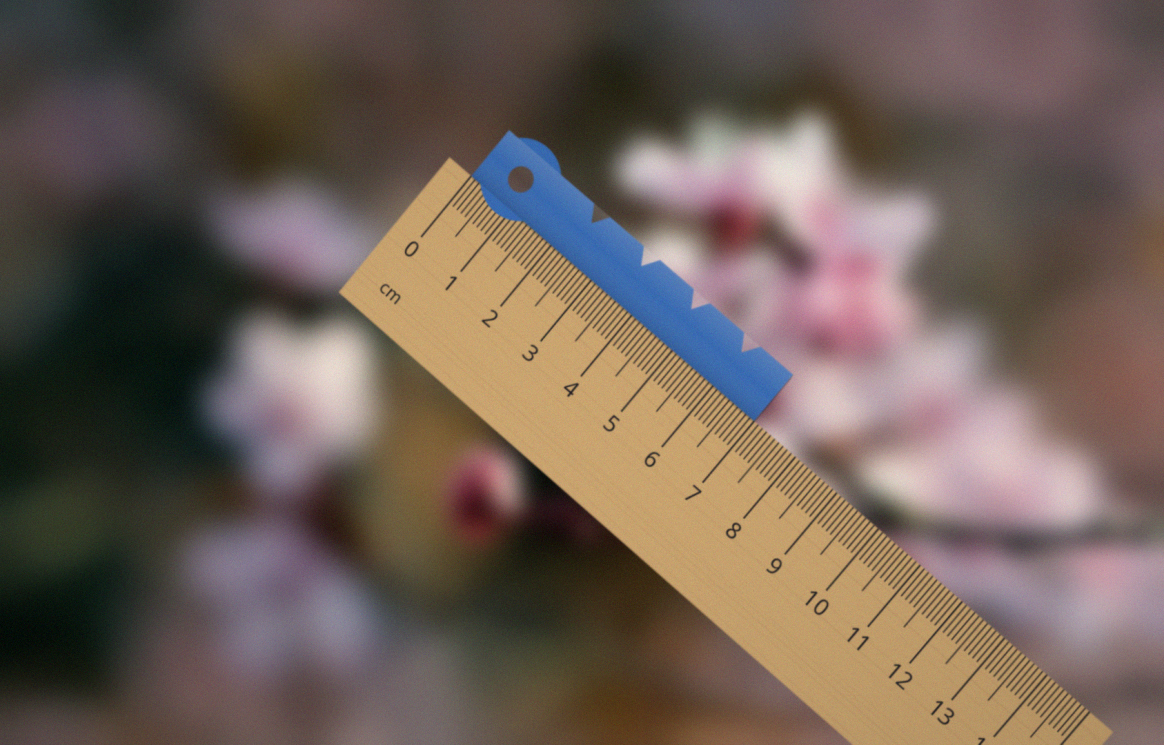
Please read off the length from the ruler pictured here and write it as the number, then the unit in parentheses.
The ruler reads 7 (cm)
